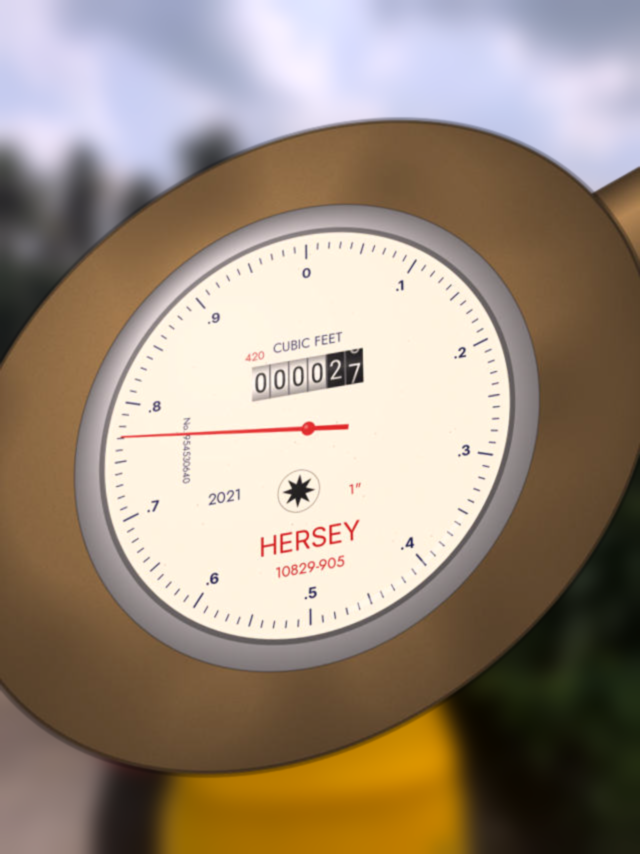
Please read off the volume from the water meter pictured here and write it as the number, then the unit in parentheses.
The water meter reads 26.77 (ft³)
